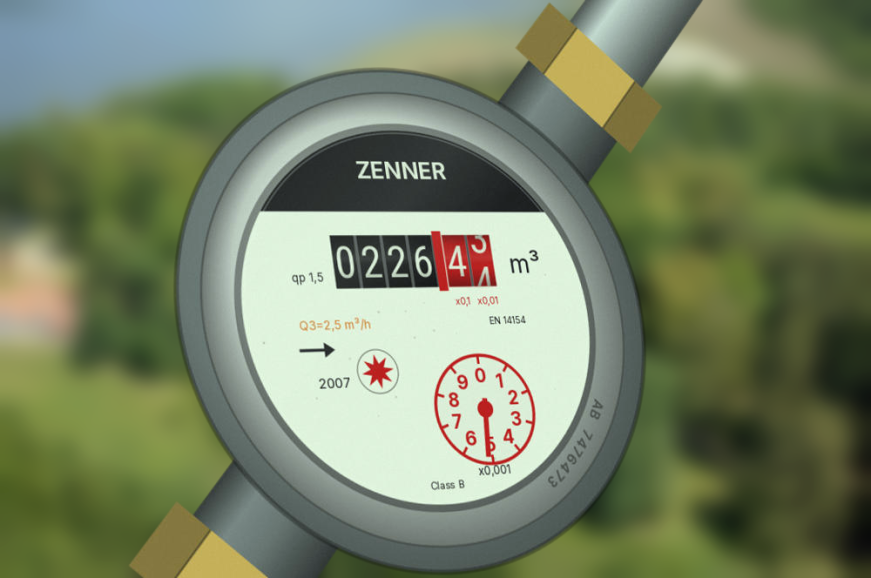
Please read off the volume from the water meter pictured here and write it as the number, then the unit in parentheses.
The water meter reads 226.435 (m³)
